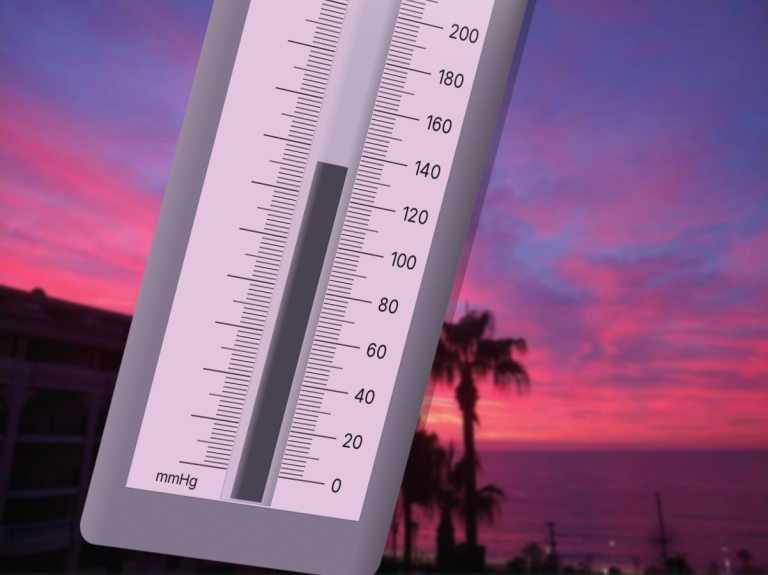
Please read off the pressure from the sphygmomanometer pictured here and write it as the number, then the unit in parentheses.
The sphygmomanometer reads 134 (mmHg)
